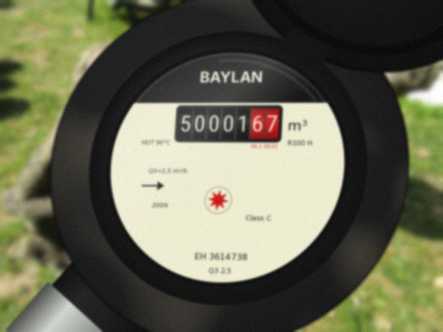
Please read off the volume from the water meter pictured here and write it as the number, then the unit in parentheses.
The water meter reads 50001.67 (m³)
